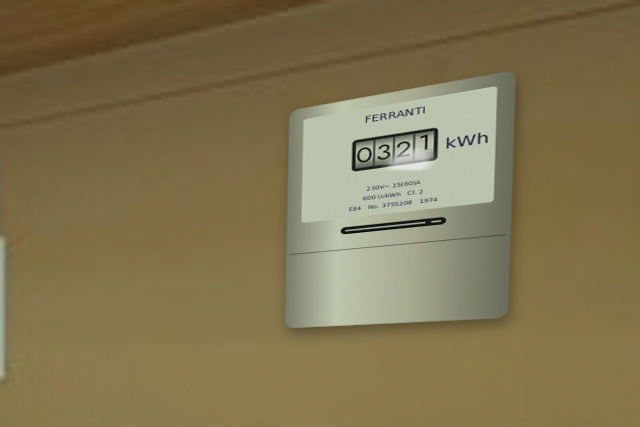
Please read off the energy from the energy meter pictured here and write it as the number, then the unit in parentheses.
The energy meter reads 321 (kWh)
